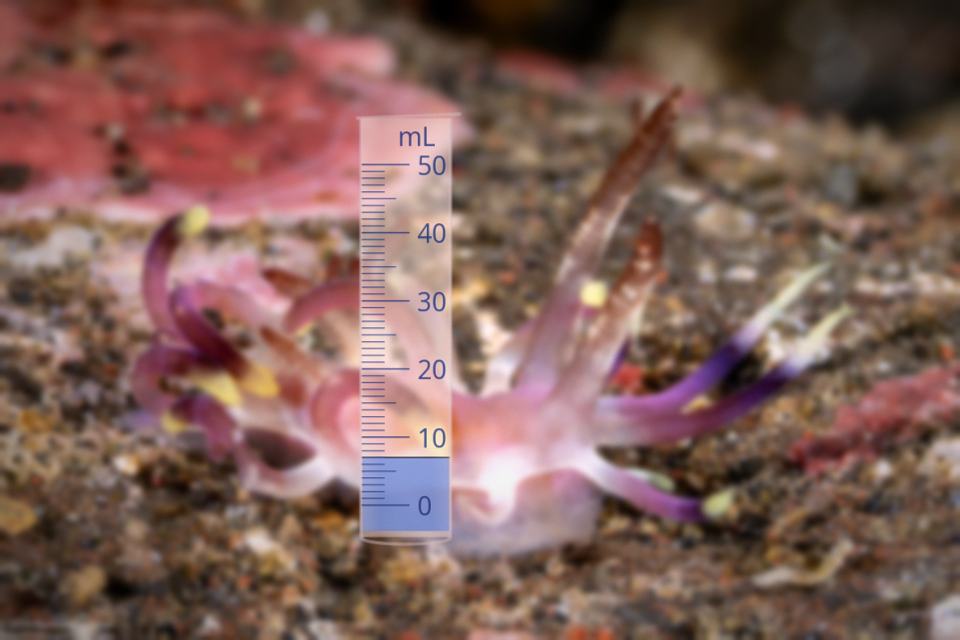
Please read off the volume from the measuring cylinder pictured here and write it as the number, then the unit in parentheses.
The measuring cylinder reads 7 (mL)
